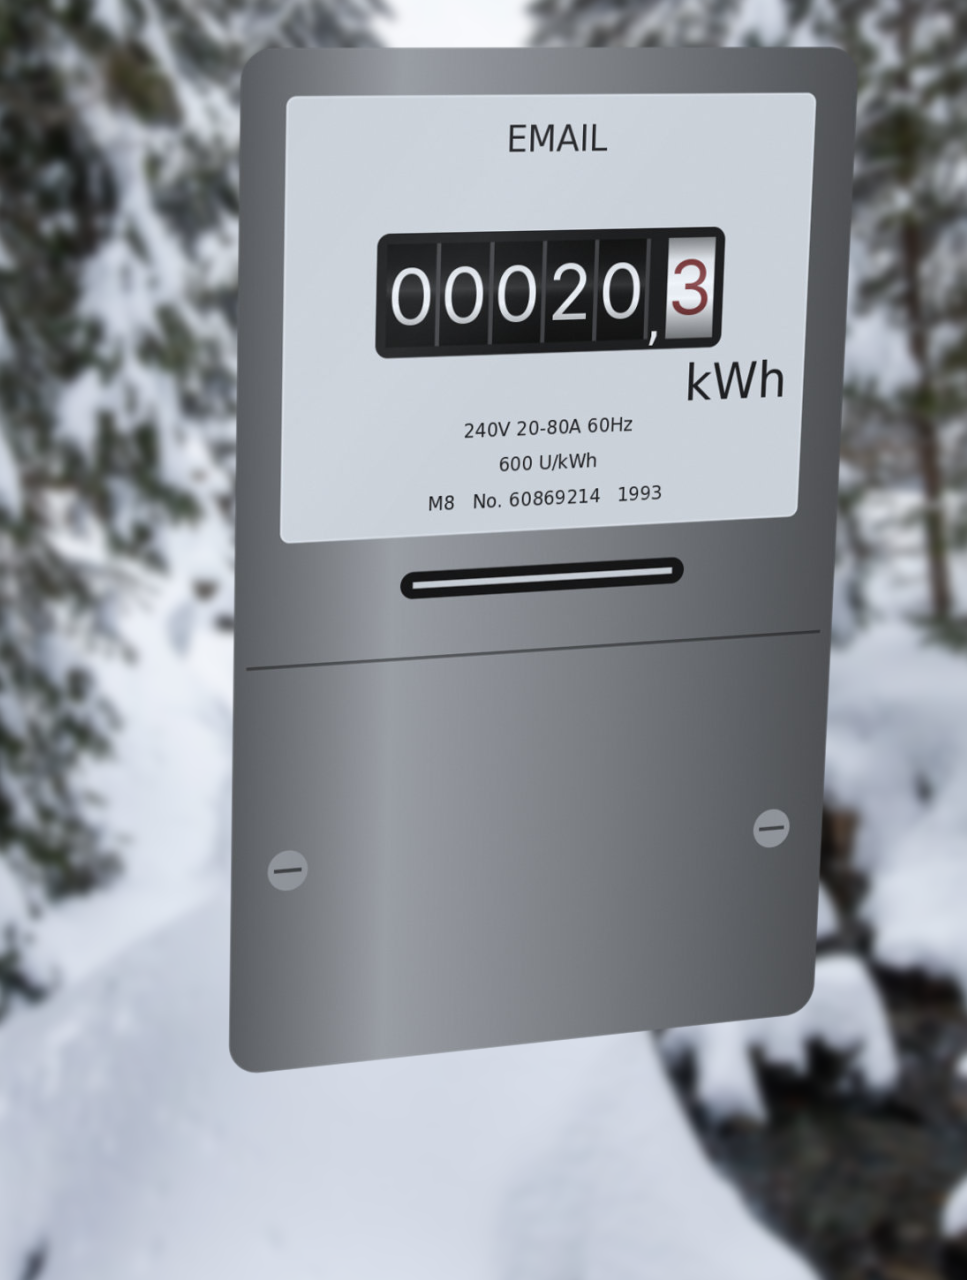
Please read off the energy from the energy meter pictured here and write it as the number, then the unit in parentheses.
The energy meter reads 20.3 (kWh)
